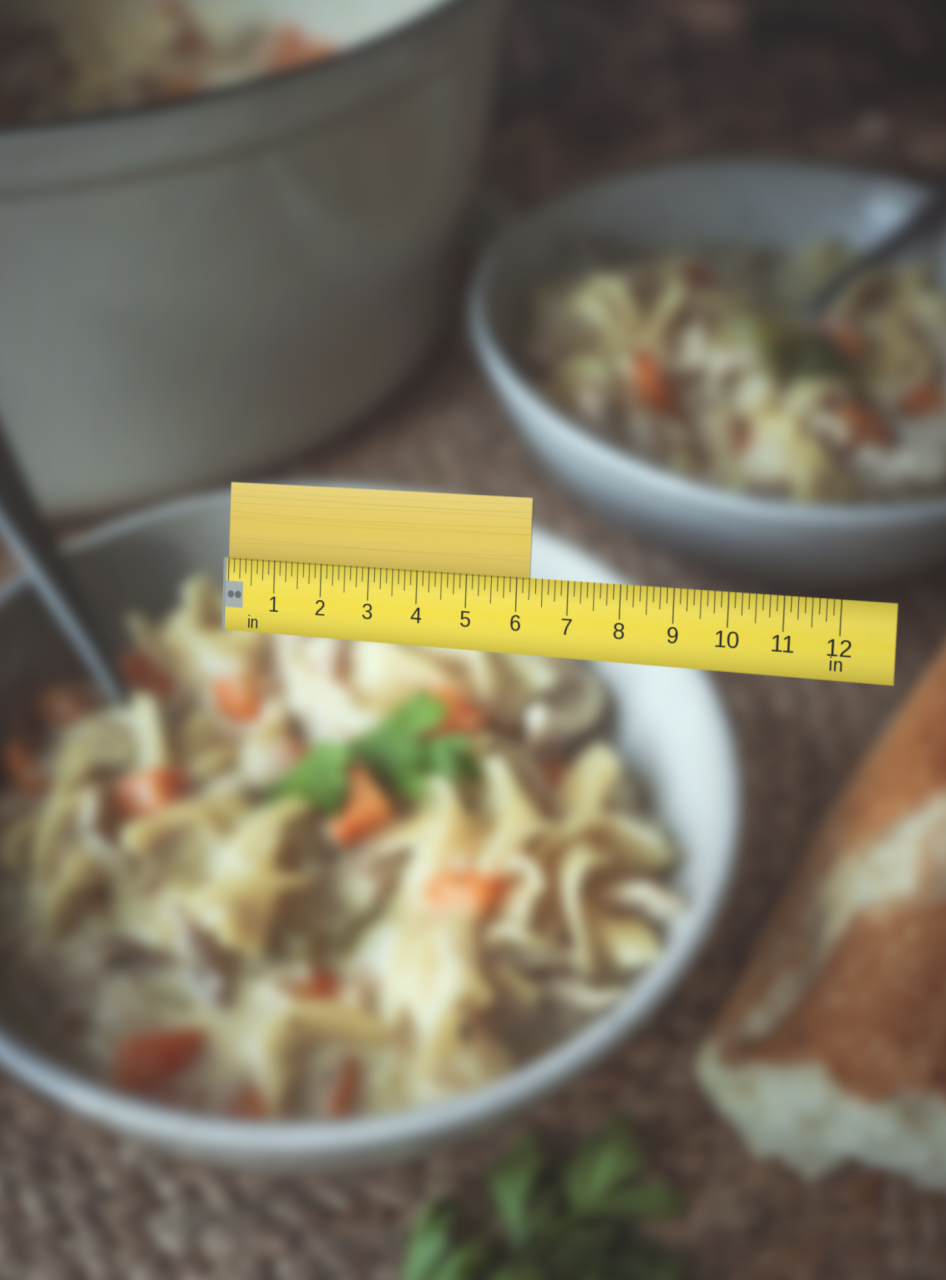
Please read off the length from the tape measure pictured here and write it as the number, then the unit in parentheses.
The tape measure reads 6.25 (in)
